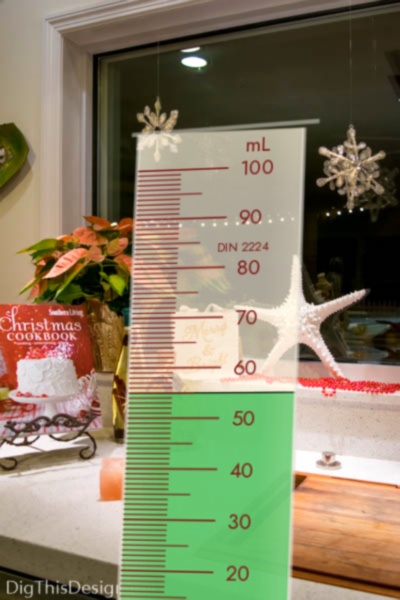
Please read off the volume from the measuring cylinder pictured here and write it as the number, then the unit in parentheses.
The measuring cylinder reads 55 (mL)
